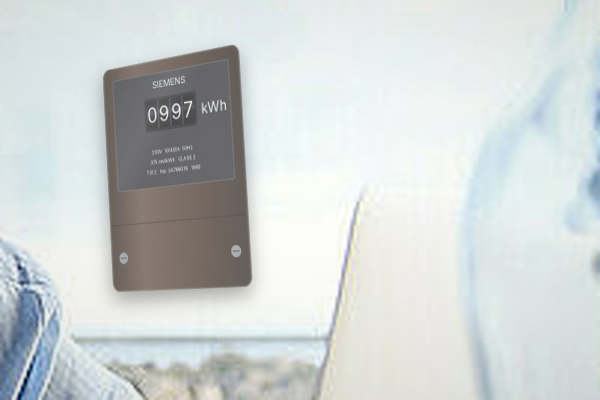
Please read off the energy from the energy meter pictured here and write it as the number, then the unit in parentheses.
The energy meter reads 997 (kWh)
